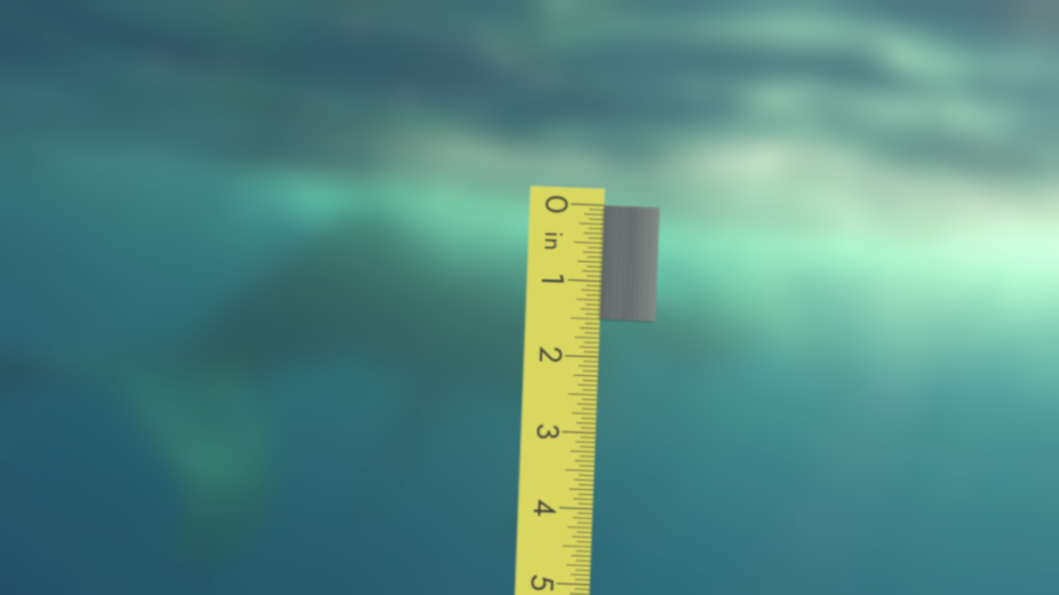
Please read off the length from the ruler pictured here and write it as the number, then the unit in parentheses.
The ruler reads 1.5 (in)
